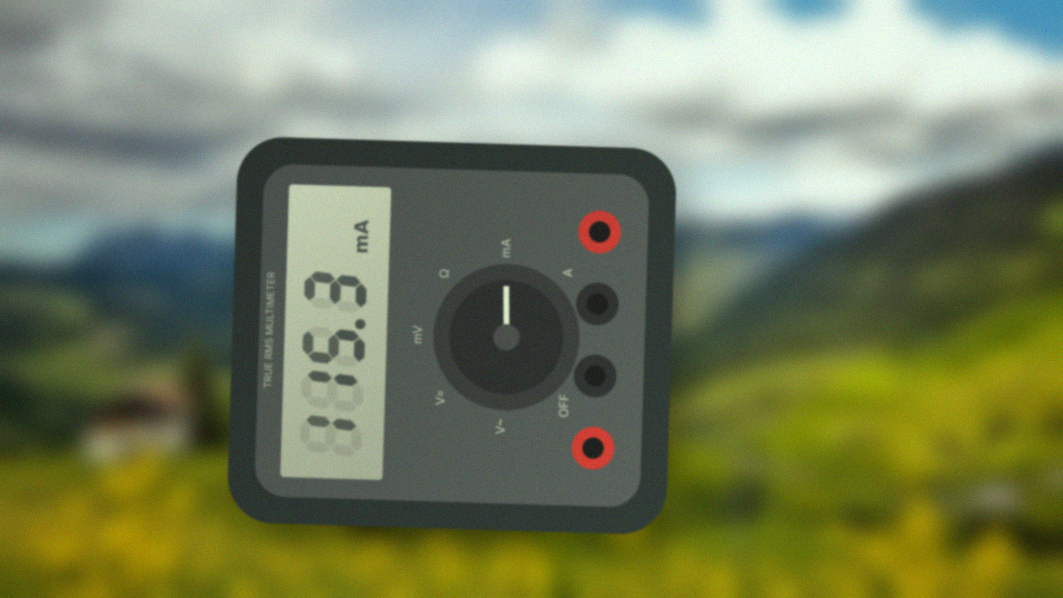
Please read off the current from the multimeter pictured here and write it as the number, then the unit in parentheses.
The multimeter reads 115.3 (mA)
